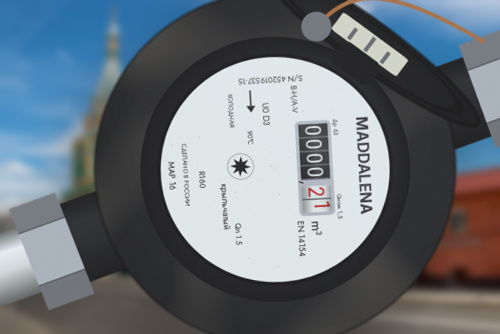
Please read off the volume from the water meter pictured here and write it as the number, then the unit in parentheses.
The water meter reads 0.21 (m³)
